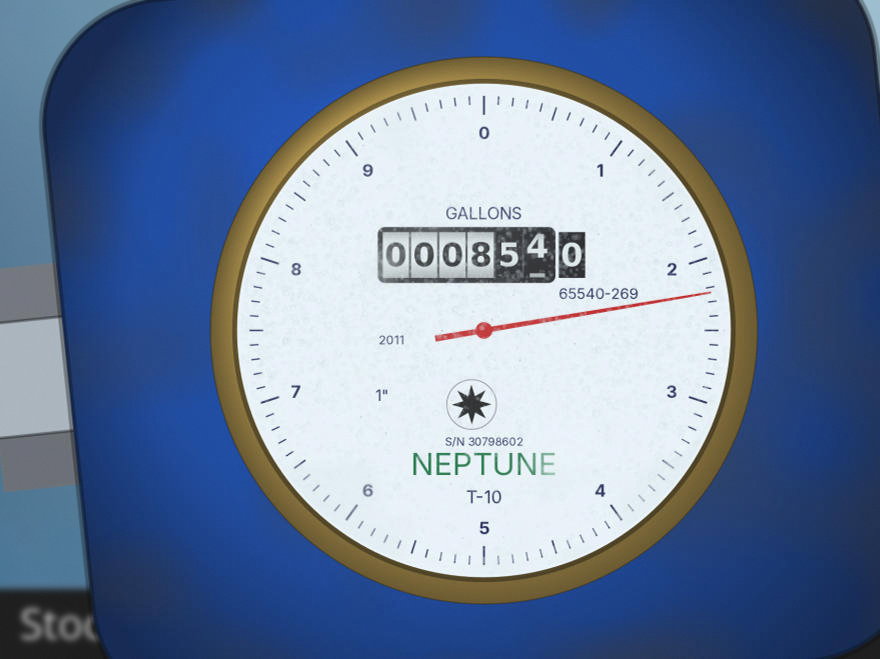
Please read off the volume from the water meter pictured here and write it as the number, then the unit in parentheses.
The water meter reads 8542.2 (gal)
